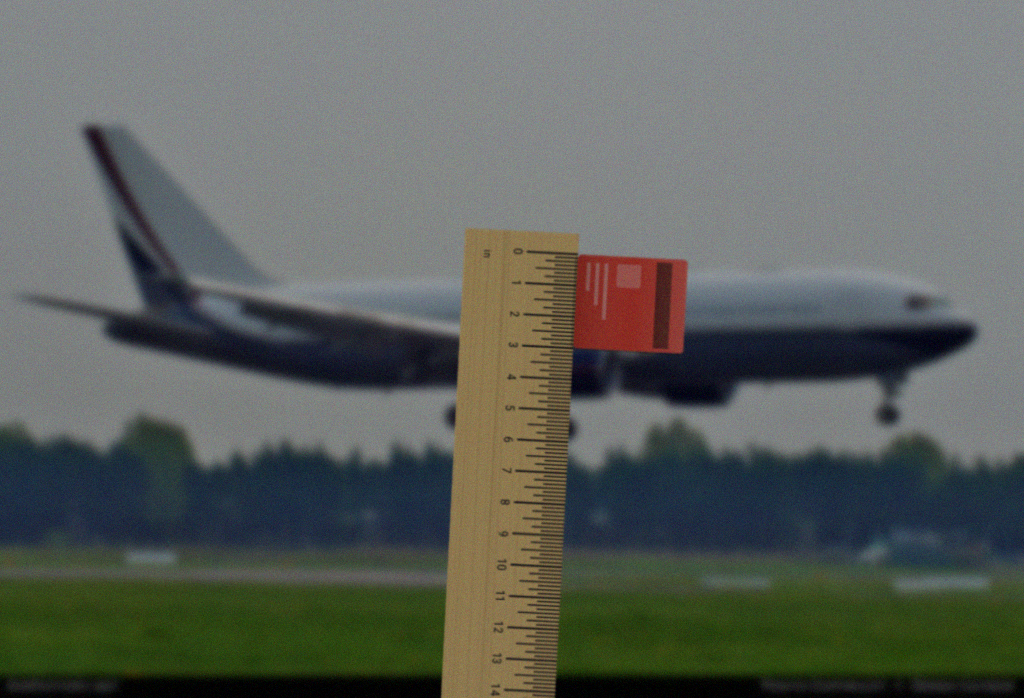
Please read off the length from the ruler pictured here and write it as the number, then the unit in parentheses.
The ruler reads 3 (in)
